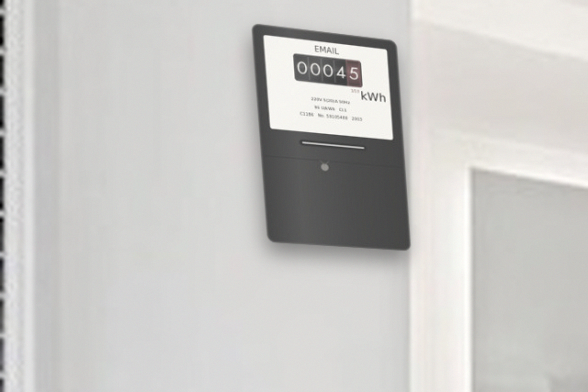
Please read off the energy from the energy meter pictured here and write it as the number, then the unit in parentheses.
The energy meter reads 4.5 (kWh)
